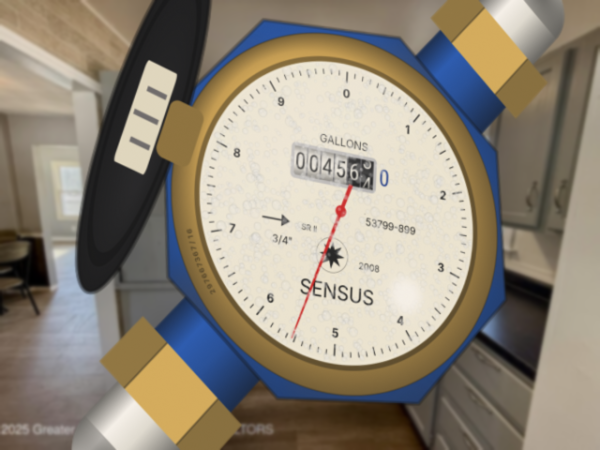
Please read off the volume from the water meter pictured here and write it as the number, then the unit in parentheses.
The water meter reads 45635.5 (gal)
